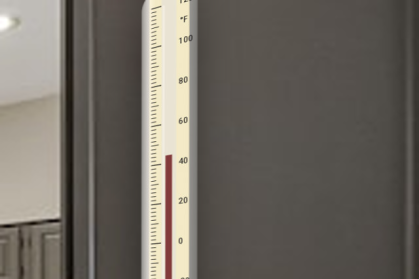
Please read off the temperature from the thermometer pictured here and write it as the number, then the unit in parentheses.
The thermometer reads 44 (°F)
